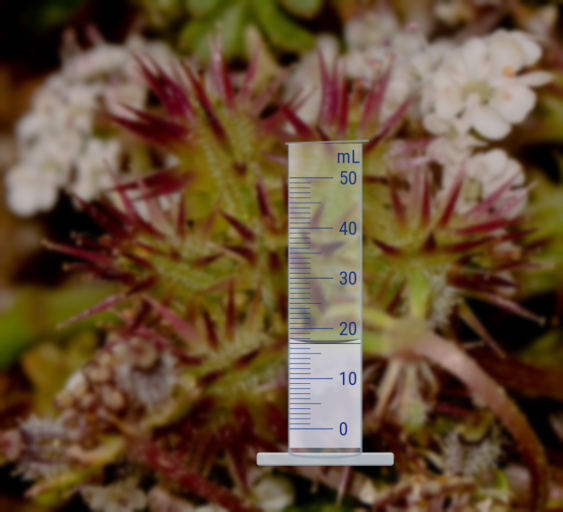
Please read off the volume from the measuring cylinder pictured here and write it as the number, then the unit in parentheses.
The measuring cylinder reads 17 (mL)
